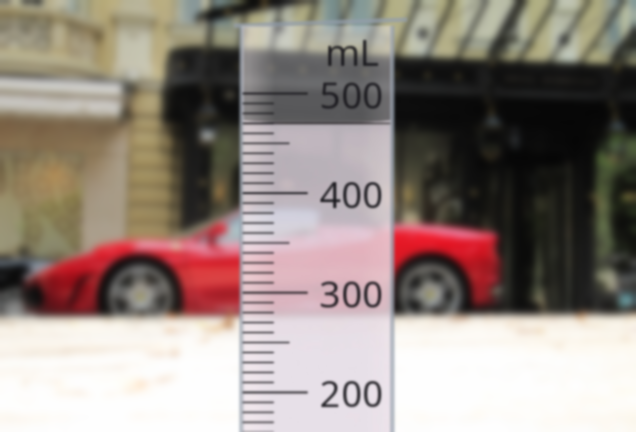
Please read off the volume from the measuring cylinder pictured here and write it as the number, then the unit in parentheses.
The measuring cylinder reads 470 (mL)
